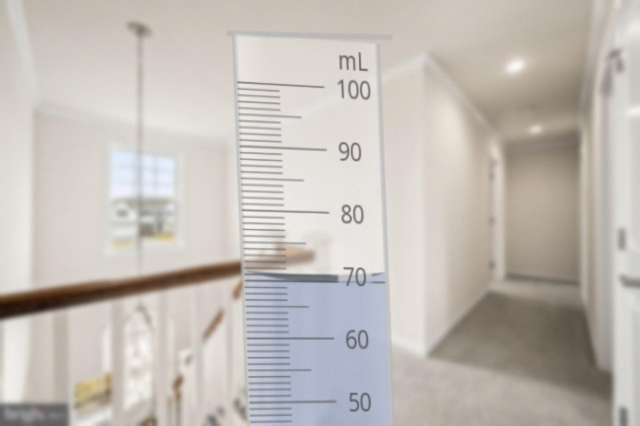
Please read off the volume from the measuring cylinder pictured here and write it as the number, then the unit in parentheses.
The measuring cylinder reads 69 (mL)
